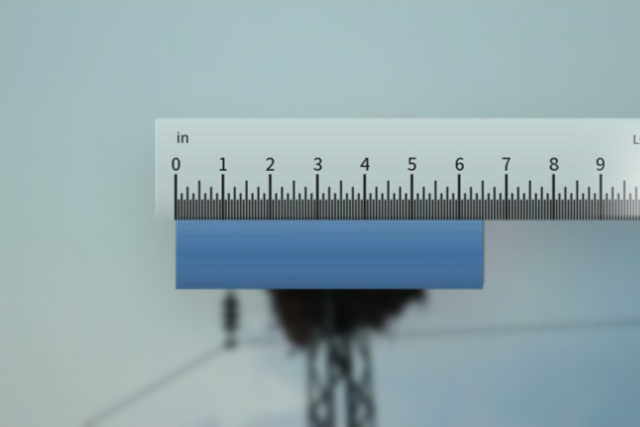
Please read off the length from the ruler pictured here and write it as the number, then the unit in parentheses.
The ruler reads 6.5 (in)
